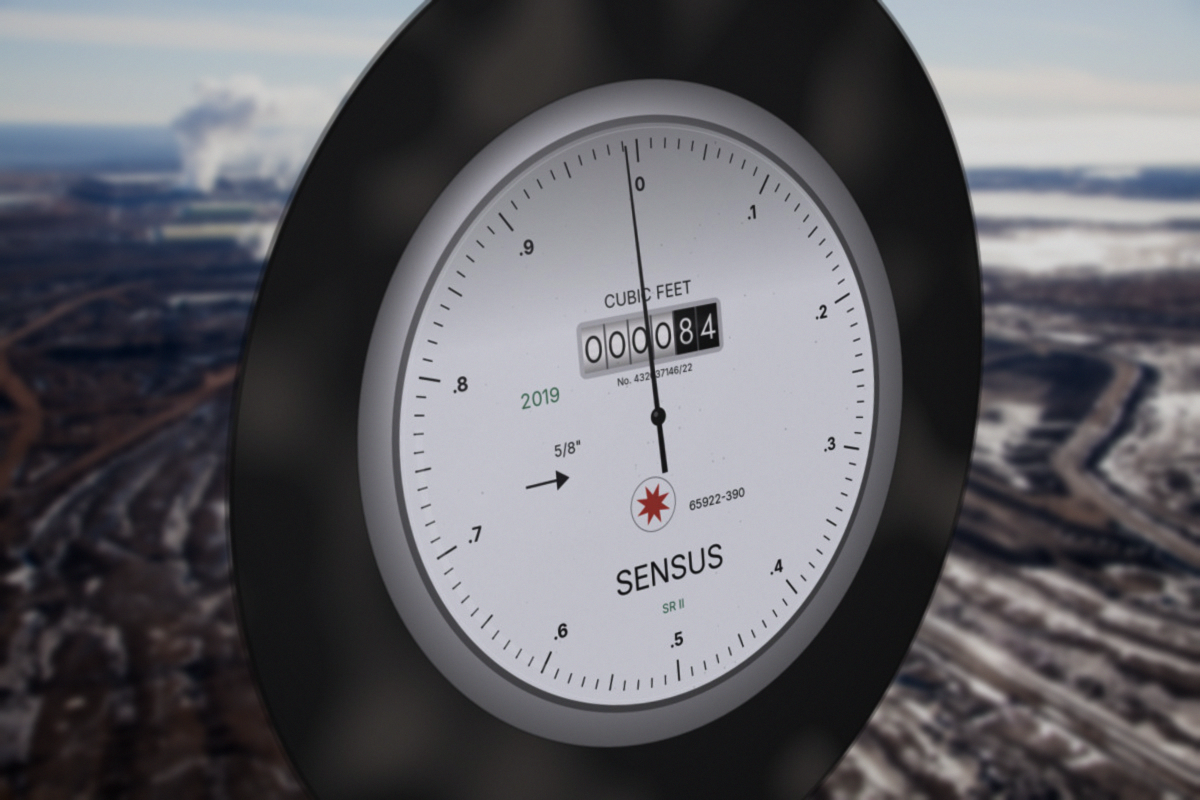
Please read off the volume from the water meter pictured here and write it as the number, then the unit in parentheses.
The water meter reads 83.99 (ft³)
